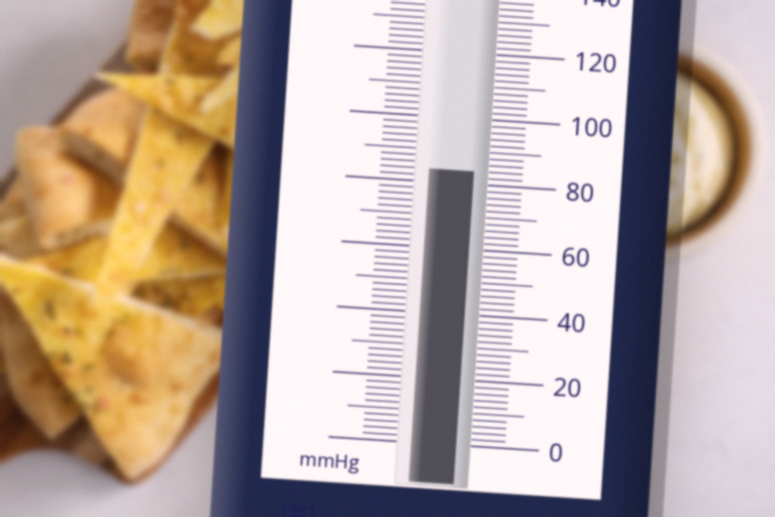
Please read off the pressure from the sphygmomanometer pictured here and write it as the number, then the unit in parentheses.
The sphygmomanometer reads 84 (mmHg)
